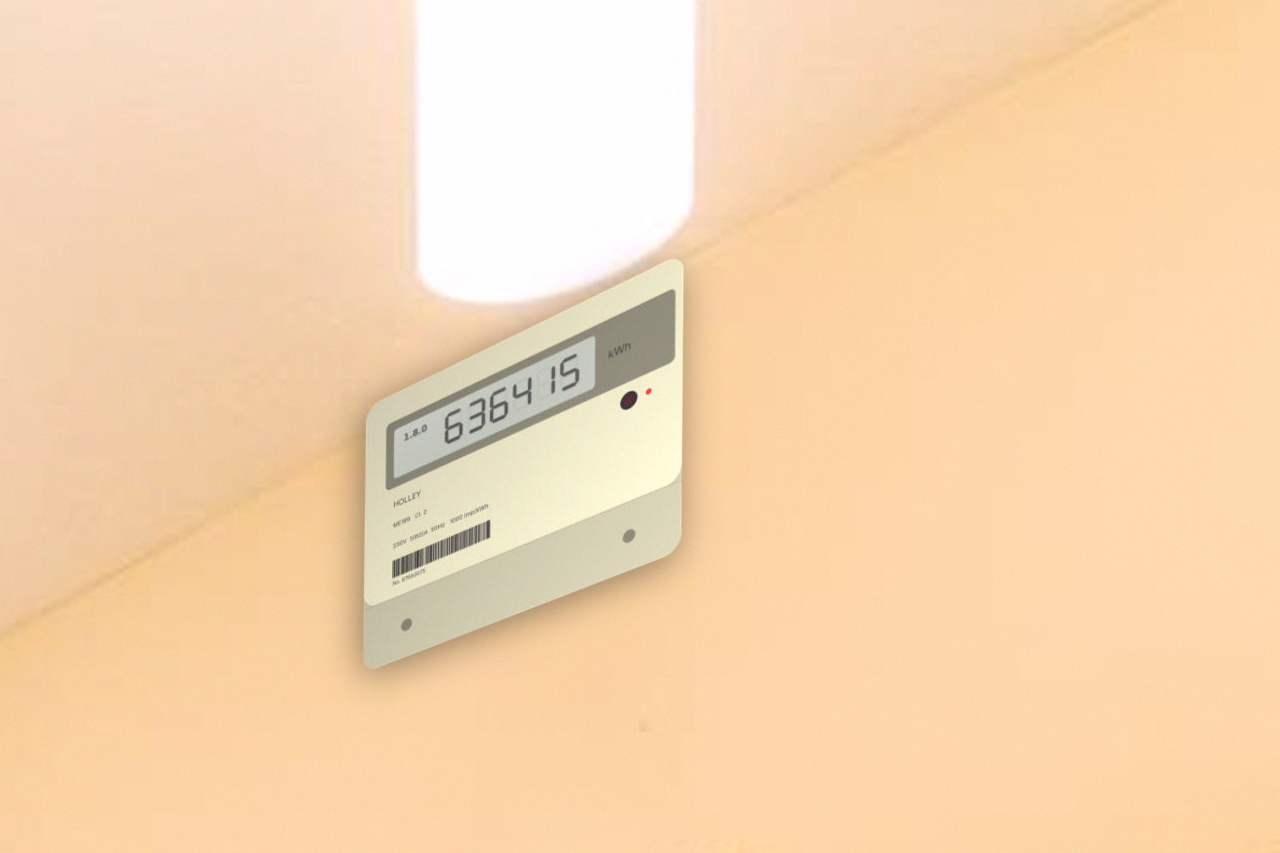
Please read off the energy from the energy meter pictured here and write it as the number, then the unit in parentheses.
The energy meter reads 636415 (kWh)
